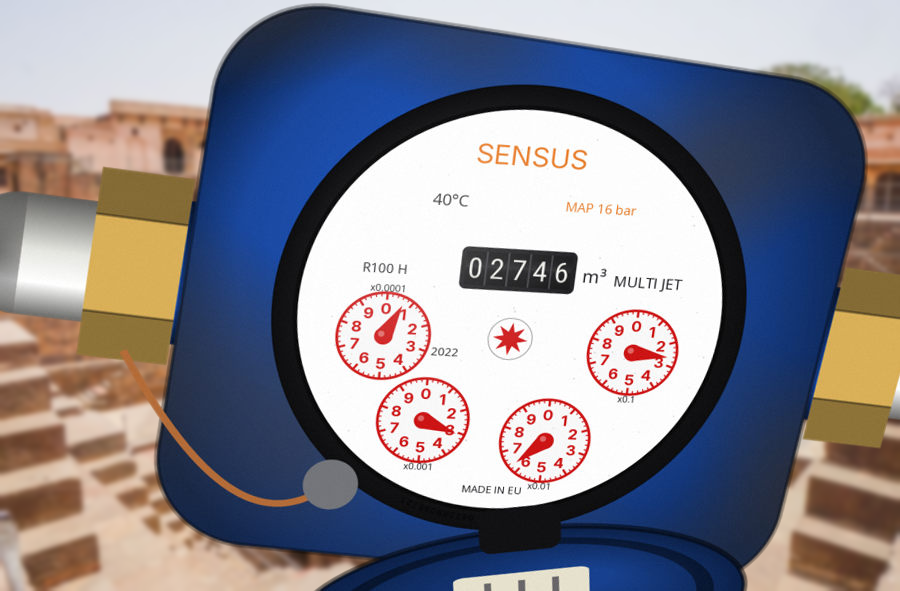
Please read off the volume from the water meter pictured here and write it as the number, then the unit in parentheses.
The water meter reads 2746.2630 (m³)
